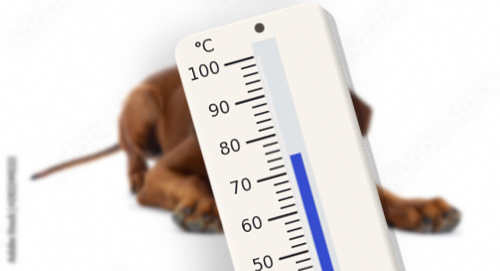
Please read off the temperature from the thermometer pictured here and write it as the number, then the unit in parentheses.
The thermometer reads 74 (°C)
